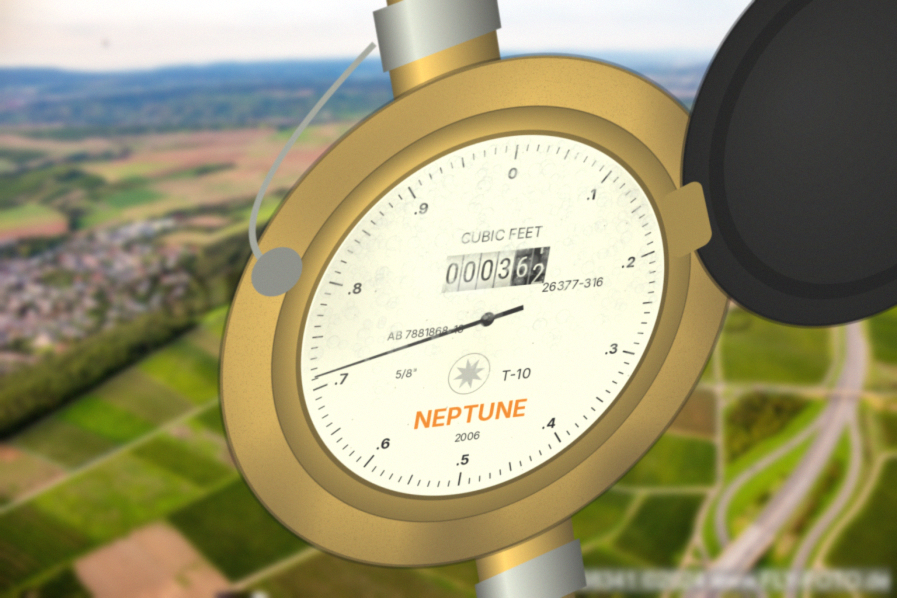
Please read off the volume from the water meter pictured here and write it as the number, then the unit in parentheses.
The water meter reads 361.71 (ft³)
